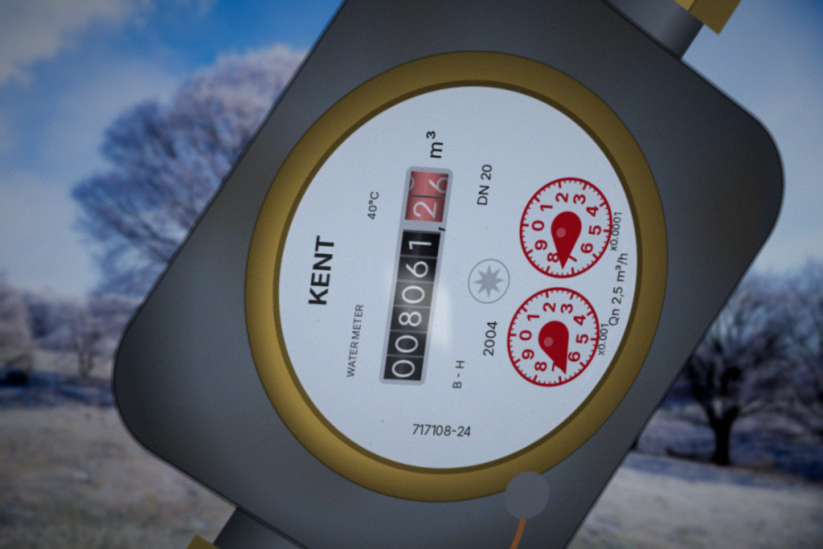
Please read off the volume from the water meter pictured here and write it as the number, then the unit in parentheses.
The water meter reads 8061.2567 (m³)
